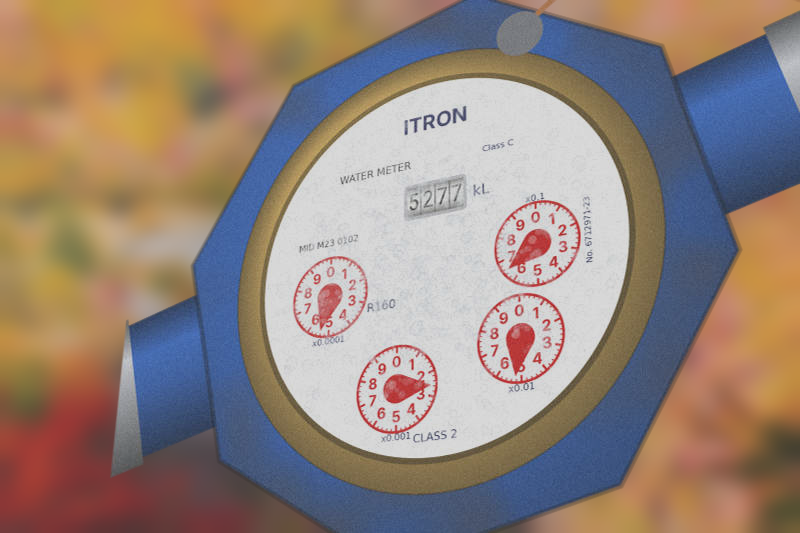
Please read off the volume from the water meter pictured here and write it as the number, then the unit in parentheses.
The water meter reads 5277.6525 (kL)
